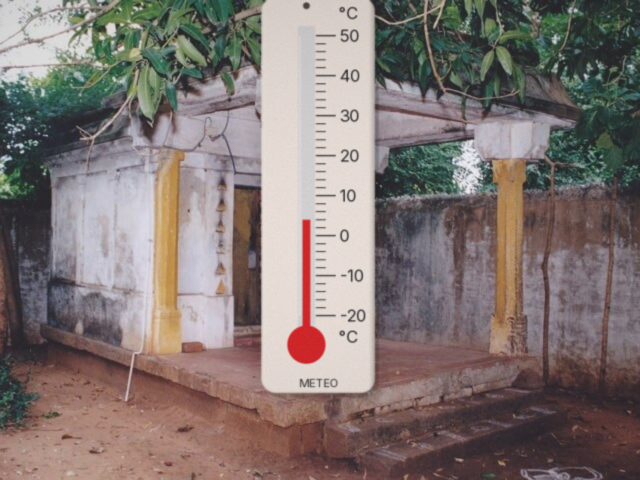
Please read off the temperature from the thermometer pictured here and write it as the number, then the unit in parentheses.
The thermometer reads 4 (°C)
